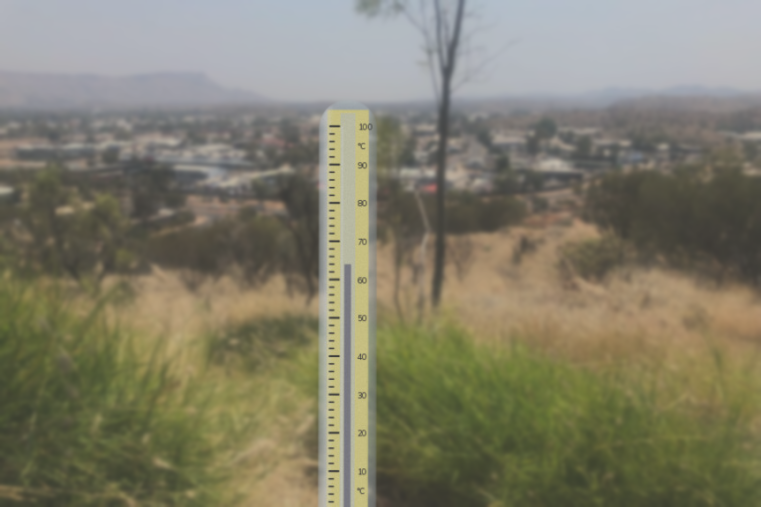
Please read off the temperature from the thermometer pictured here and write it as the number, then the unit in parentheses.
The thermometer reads 64 (°C)
